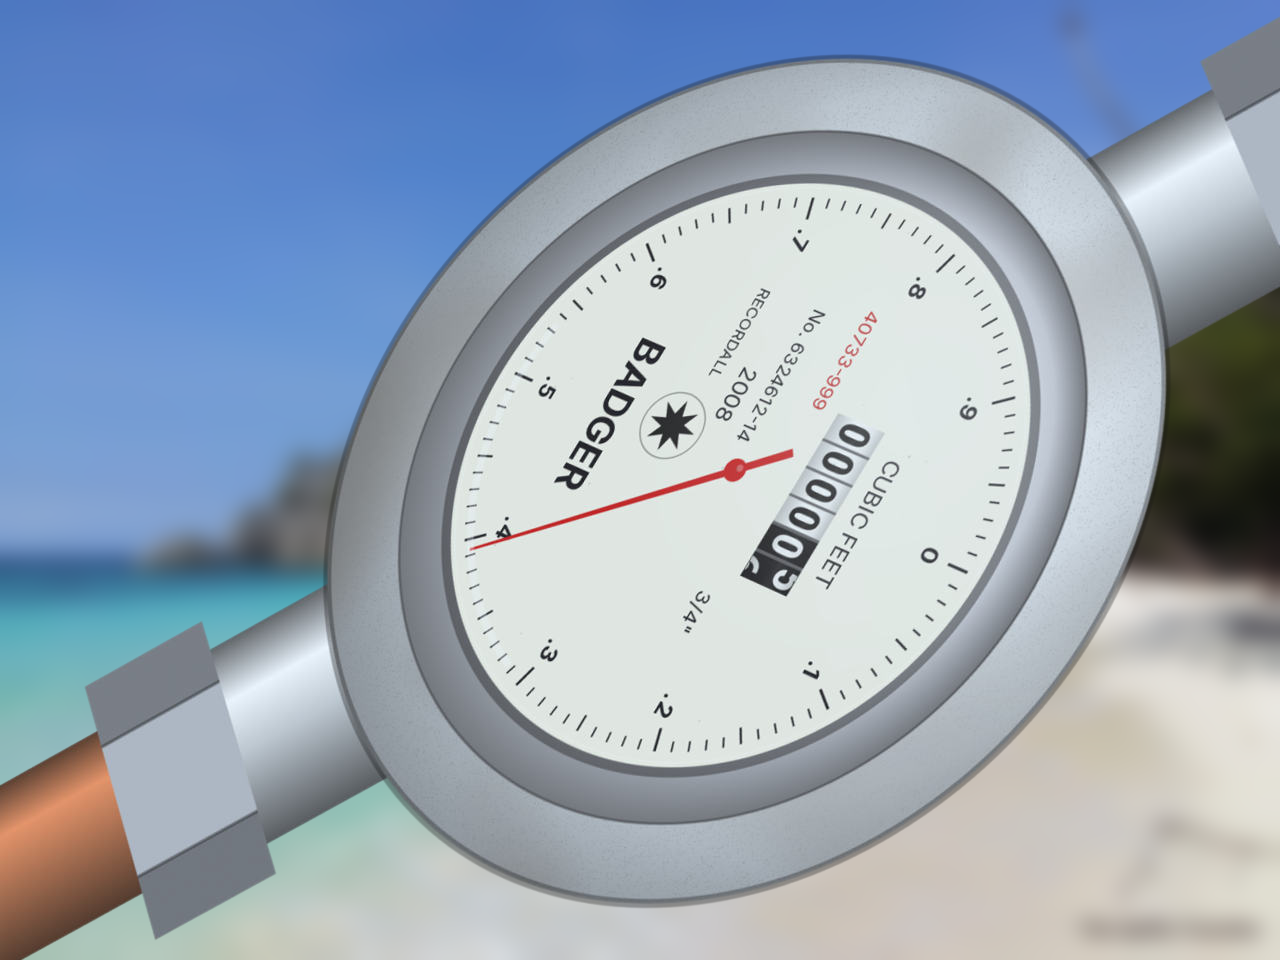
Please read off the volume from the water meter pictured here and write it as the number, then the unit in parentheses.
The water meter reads 5.39 (ft³)
